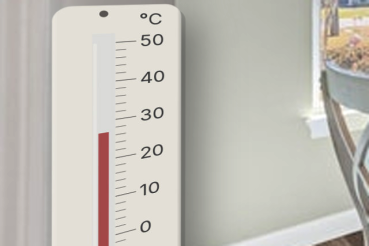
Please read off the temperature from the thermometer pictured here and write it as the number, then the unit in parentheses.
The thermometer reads 27 (°C)
